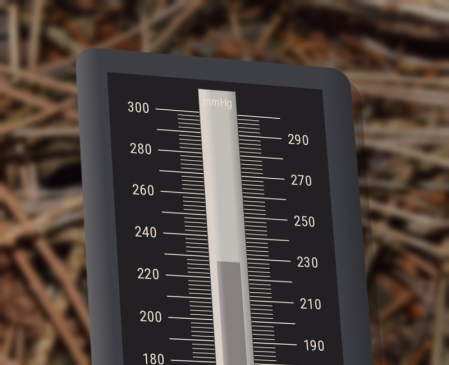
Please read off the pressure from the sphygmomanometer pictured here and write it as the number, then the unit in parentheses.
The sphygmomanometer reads 228 (mmHg)
